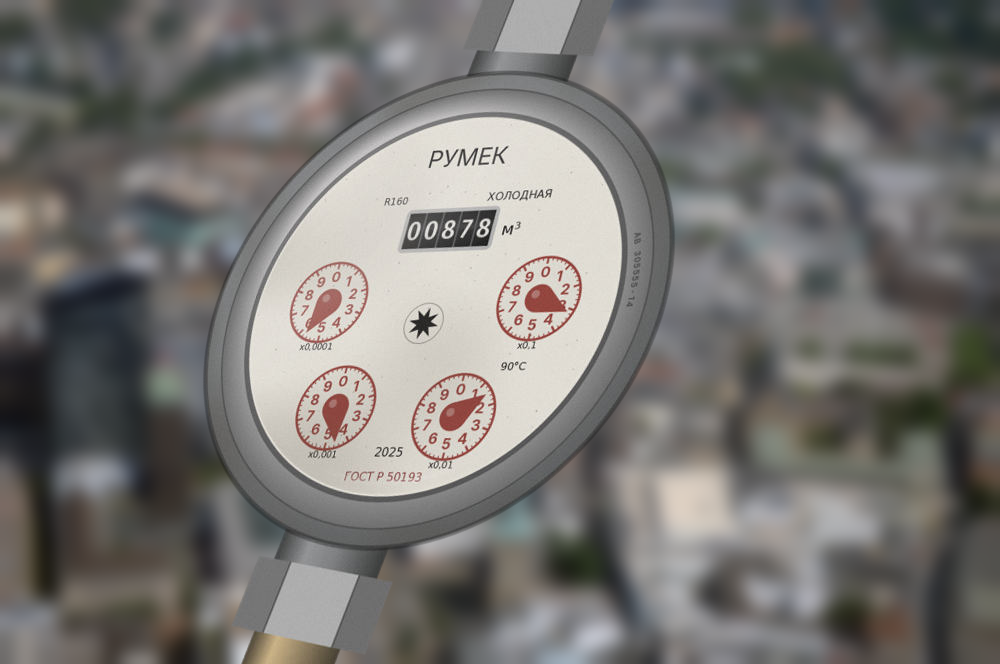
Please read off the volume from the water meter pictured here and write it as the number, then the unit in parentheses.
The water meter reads 878.3145 (m³)
